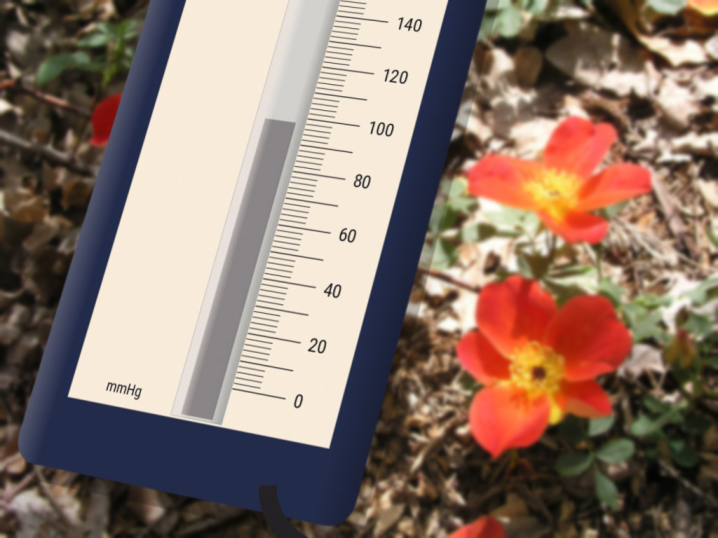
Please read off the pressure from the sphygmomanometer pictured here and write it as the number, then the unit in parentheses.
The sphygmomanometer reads 98 (mmHg)
